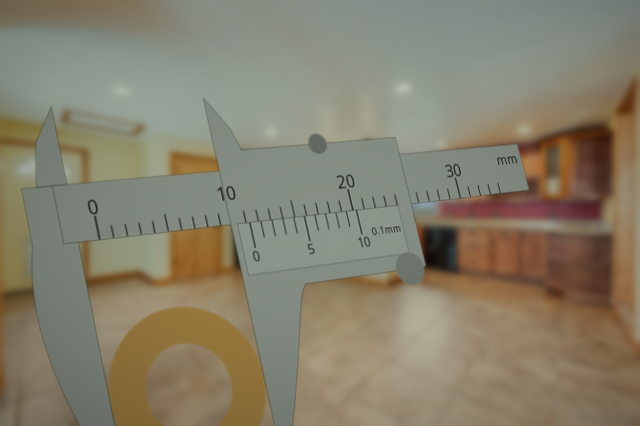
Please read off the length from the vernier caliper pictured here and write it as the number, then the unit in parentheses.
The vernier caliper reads 11.3 (mm)
